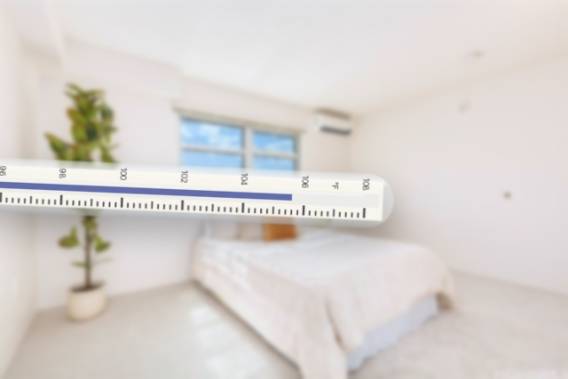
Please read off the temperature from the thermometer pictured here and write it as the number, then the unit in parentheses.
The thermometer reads 105.6 (°F)
